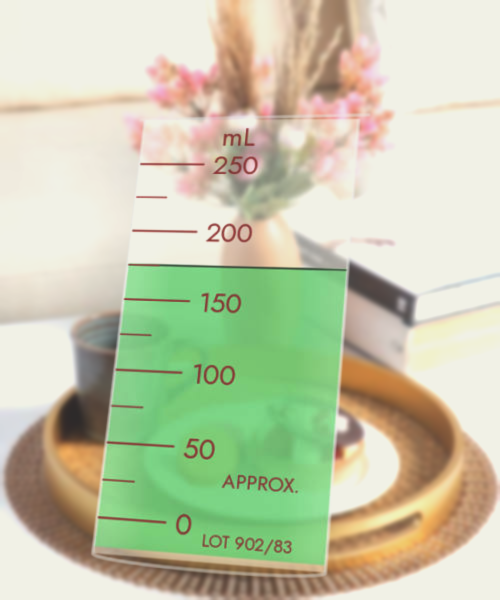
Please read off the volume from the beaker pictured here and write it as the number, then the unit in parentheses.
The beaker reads 175 (mL)
